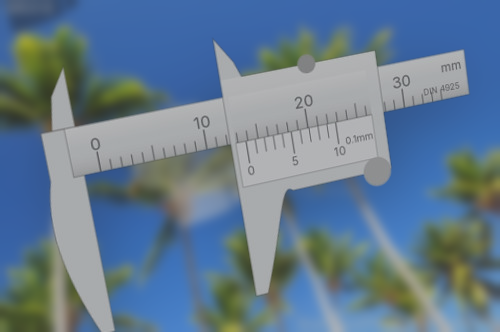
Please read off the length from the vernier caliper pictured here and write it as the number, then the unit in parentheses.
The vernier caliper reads 13.8 (mm)
